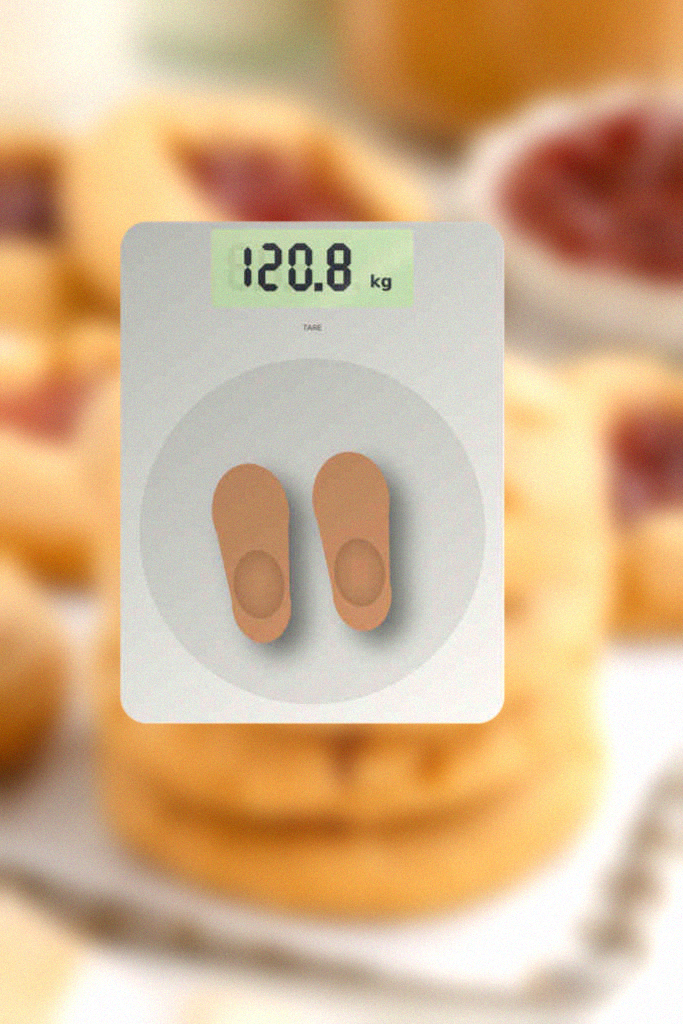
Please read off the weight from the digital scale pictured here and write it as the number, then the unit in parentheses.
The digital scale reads 120.8 (kg)
